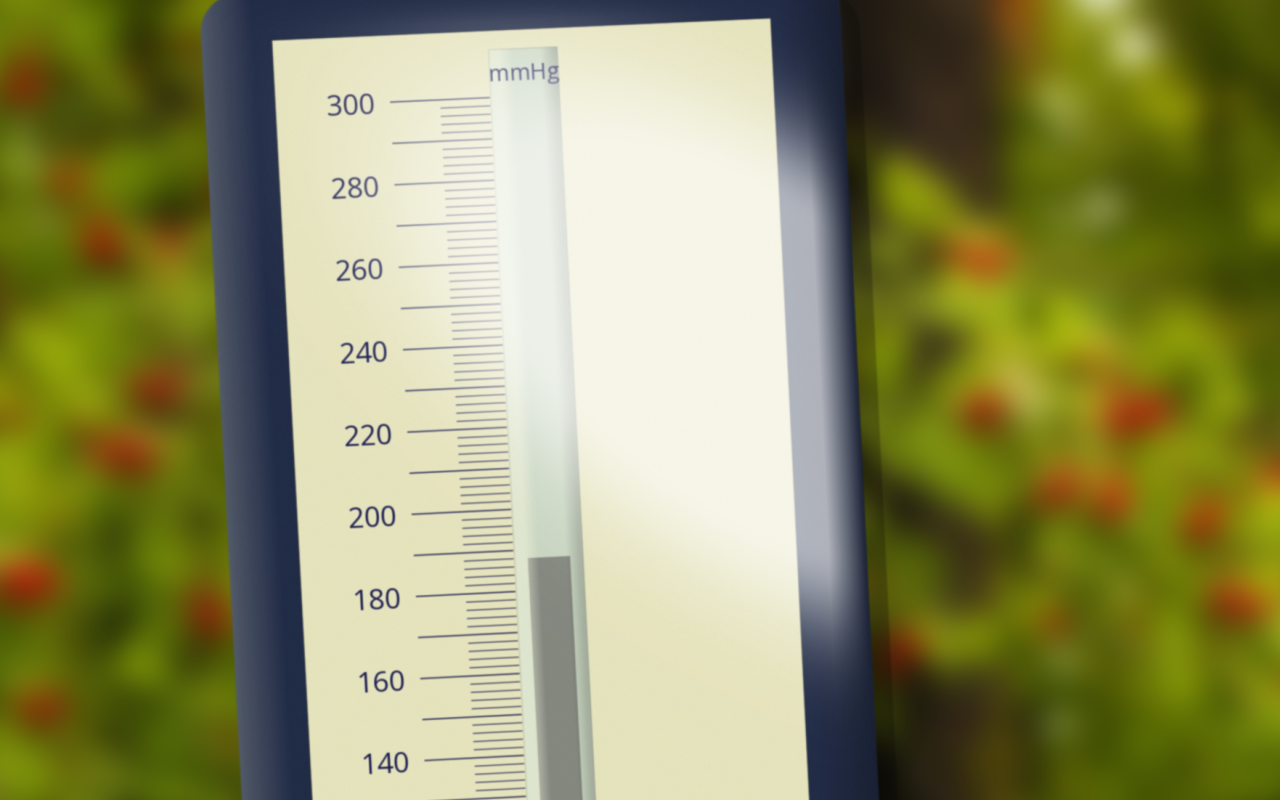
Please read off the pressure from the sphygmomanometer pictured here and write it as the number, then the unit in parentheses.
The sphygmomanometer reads 188 (mmHg)
